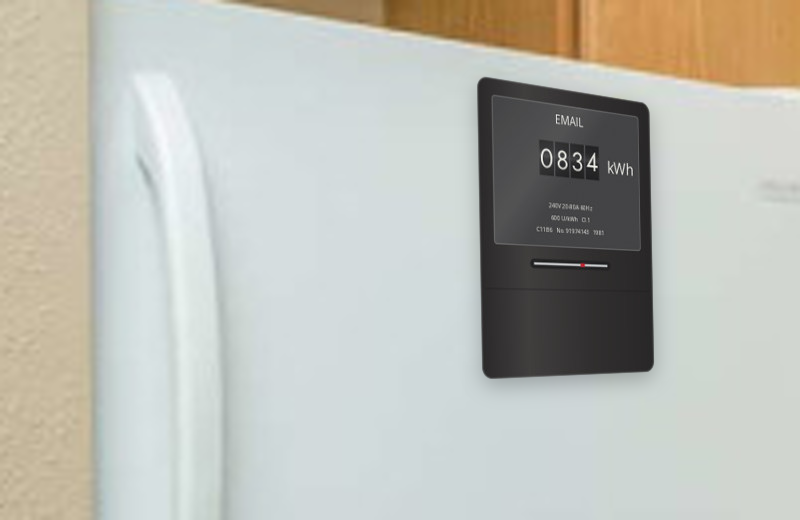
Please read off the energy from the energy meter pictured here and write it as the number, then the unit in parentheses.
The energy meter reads 834 (kWh)
